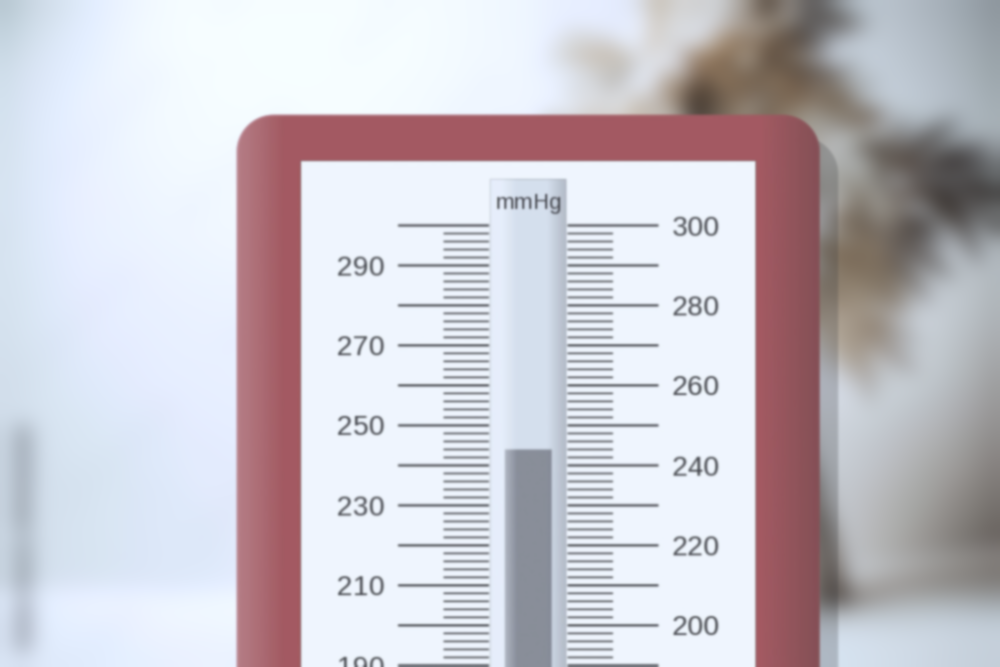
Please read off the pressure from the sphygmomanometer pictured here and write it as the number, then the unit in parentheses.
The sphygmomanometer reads 244 (mmHg)
